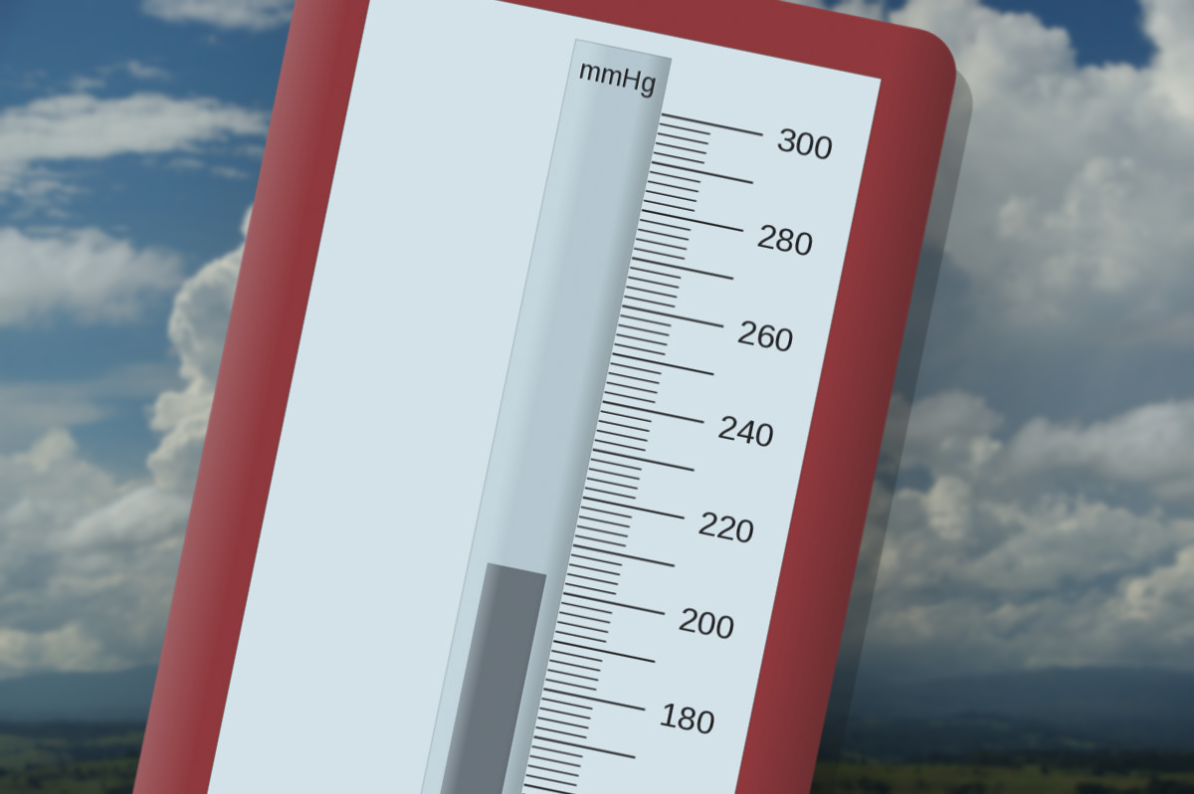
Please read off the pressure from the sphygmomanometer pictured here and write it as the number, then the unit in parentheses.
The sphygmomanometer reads 203 (mmHg)
